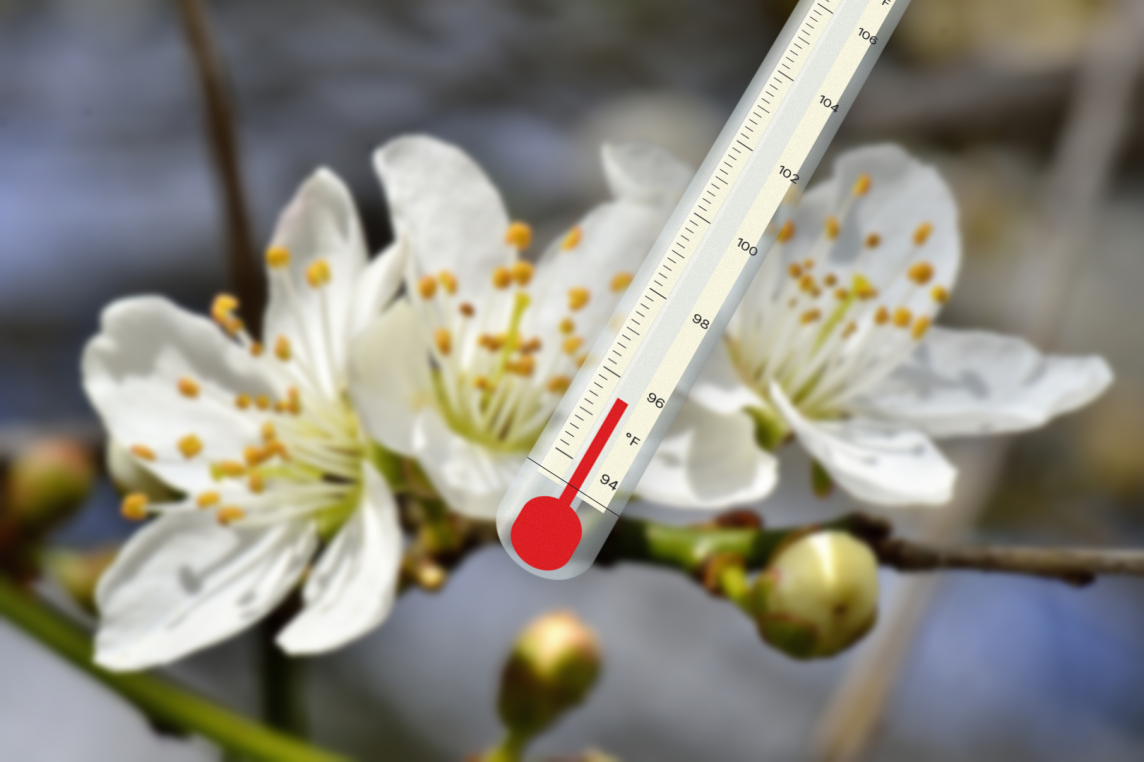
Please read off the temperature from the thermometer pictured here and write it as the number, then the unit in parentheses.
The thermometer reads 95.6 (°F)
